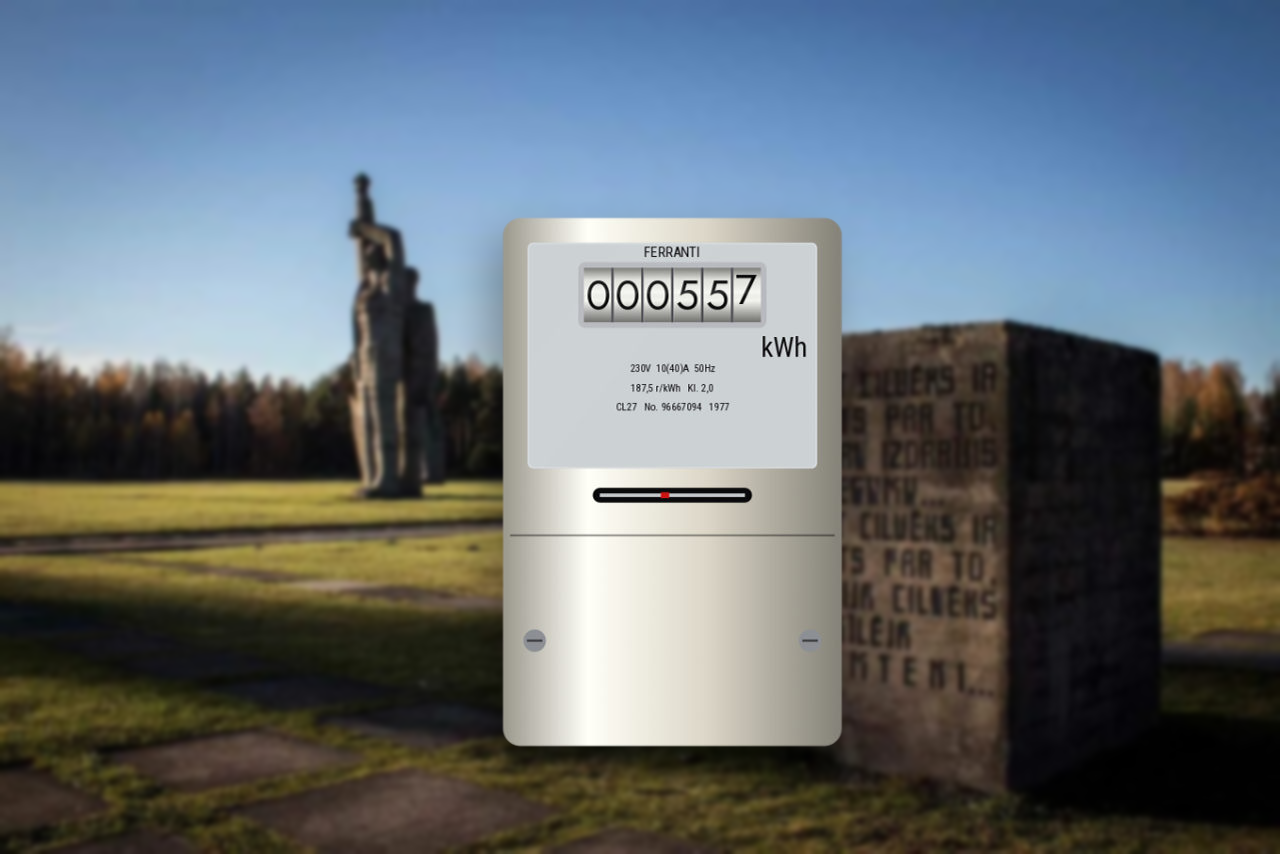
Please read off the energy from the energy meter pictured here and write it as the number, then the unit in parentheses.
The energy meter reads 557 (kWh)
